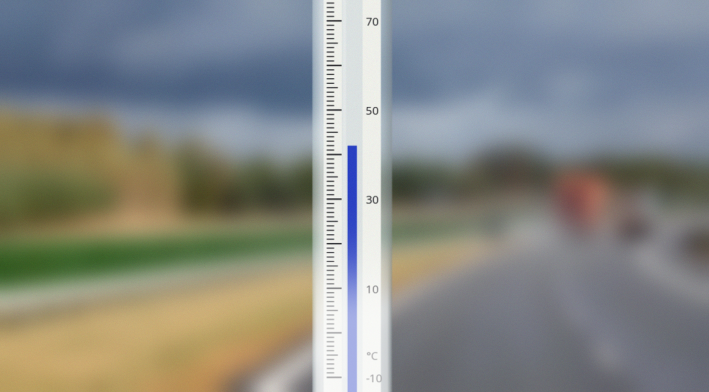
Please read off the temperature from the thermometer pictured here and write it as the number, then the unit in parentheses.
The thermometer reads 42 (°C)
